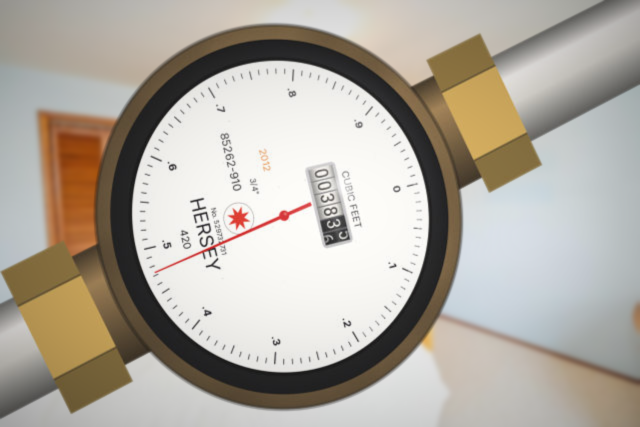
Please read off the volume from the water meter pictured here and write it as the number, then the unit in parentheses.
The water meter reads 3835.47 (ft³)
